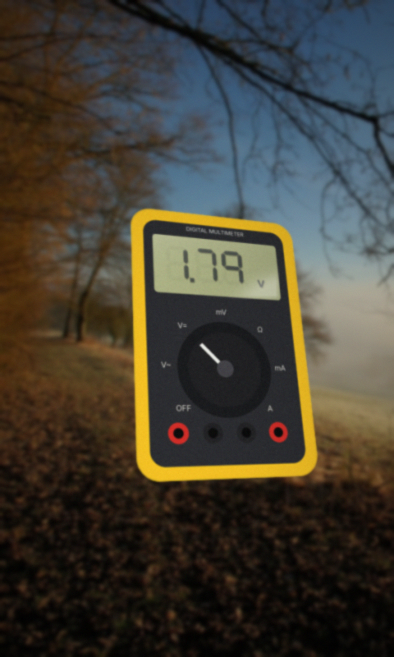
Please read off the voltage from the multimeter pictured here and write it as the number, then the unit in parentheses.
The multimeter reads 1.79 (V)
